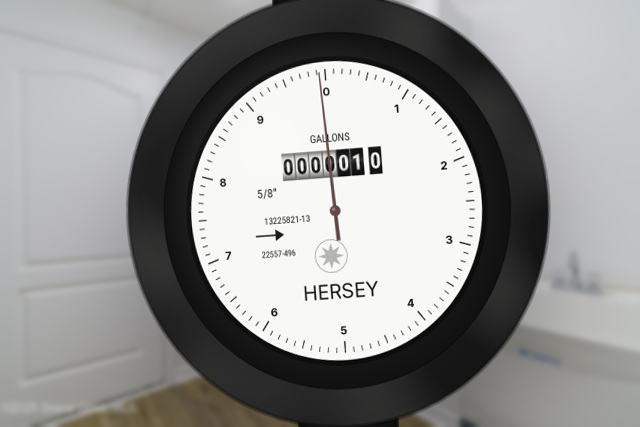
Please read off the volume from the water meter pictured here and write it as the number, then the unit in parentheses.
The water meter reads 9.9 (gal)
